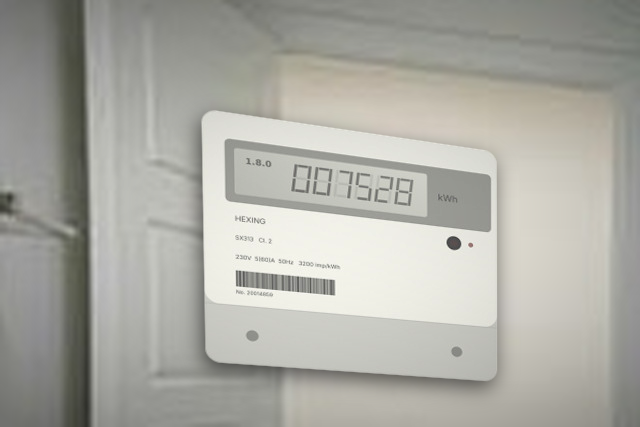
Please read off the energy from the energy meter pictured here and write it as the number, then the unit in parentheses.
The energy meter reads 7528 (kWh)
